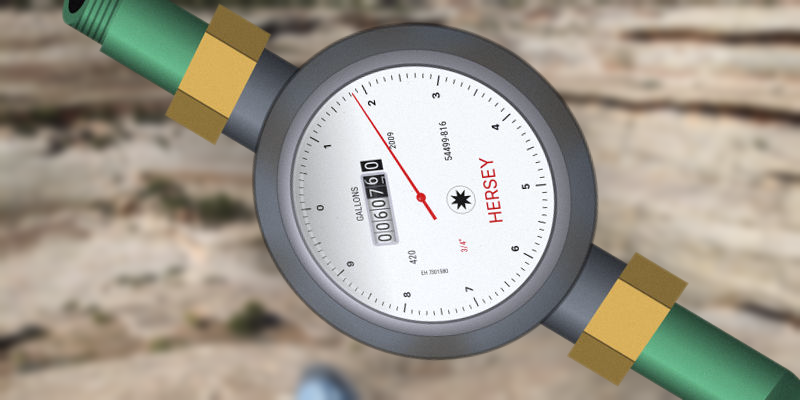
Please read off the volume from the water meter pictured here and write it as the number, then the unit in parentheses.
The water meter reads 60761.8 (gal)
